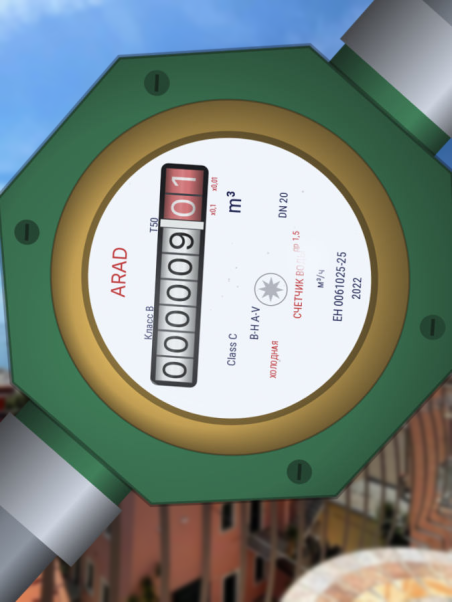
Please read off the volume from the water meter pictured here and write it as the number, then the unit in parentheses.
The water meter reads 9.01 (m³)
